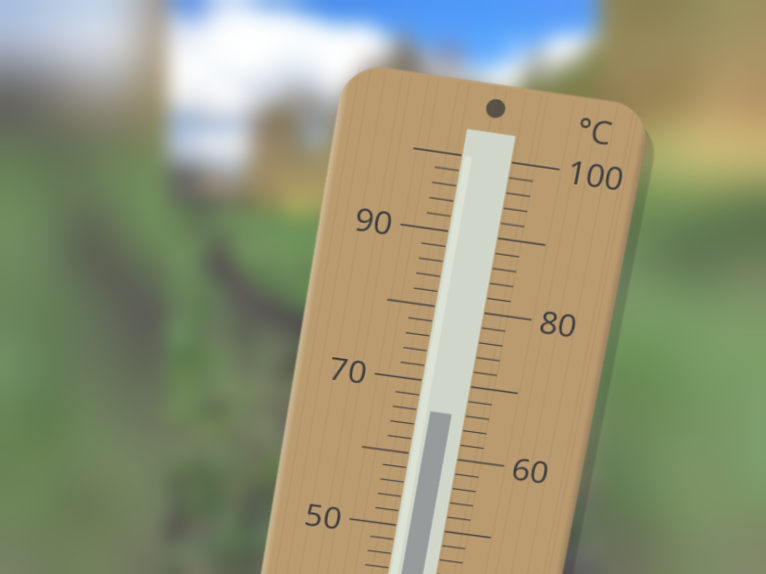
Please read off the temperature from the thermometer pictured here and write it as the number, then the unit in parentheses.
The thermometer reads 66 (°C)
